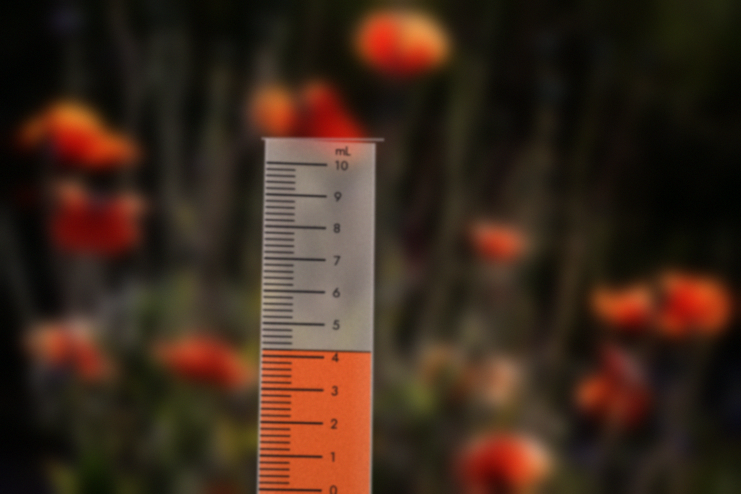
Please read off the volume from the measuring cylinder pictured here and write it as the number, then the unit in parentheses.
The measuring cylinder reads 4.2 (mL)
